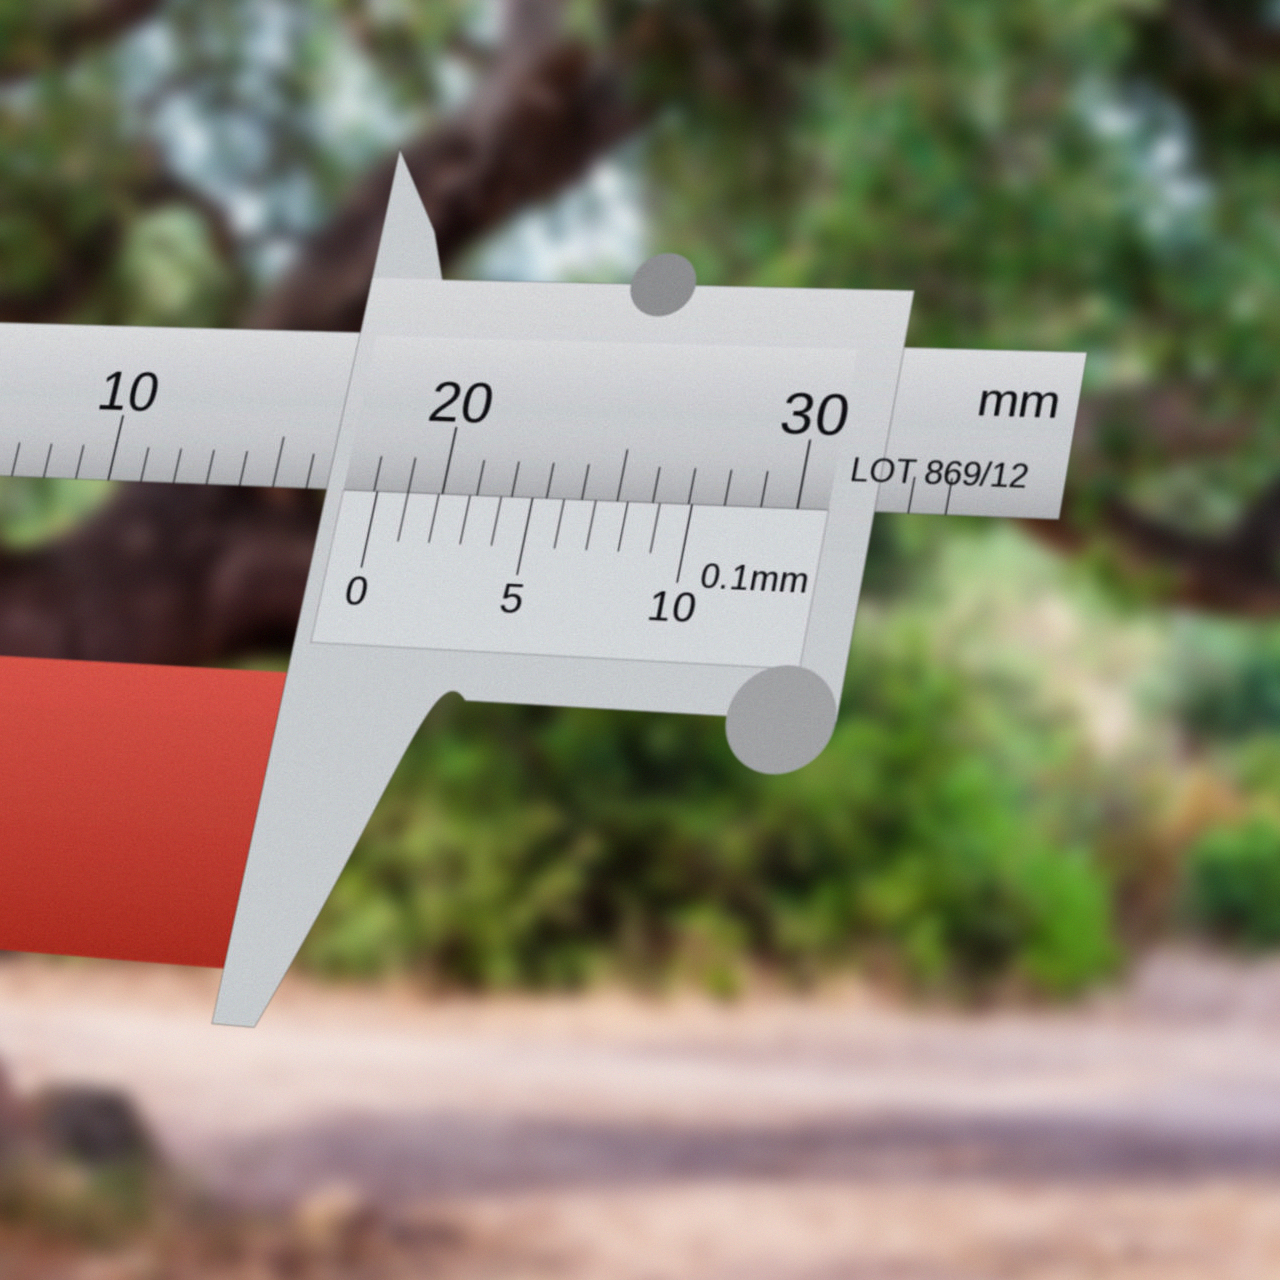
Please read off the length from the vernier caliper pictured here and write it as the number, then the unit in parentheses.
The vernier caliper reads 18.1 (mm)
